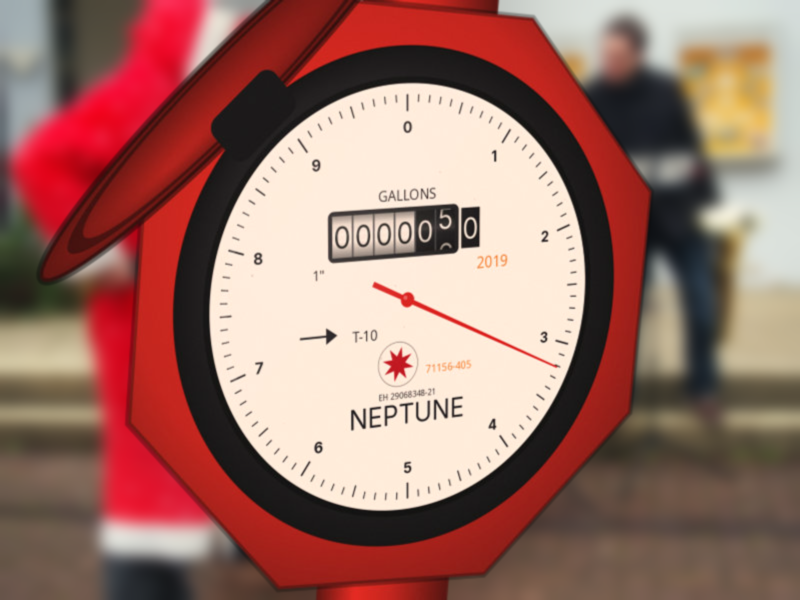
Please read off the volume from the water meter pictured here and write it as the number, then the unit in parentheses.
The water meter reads 53.2 (gal)
